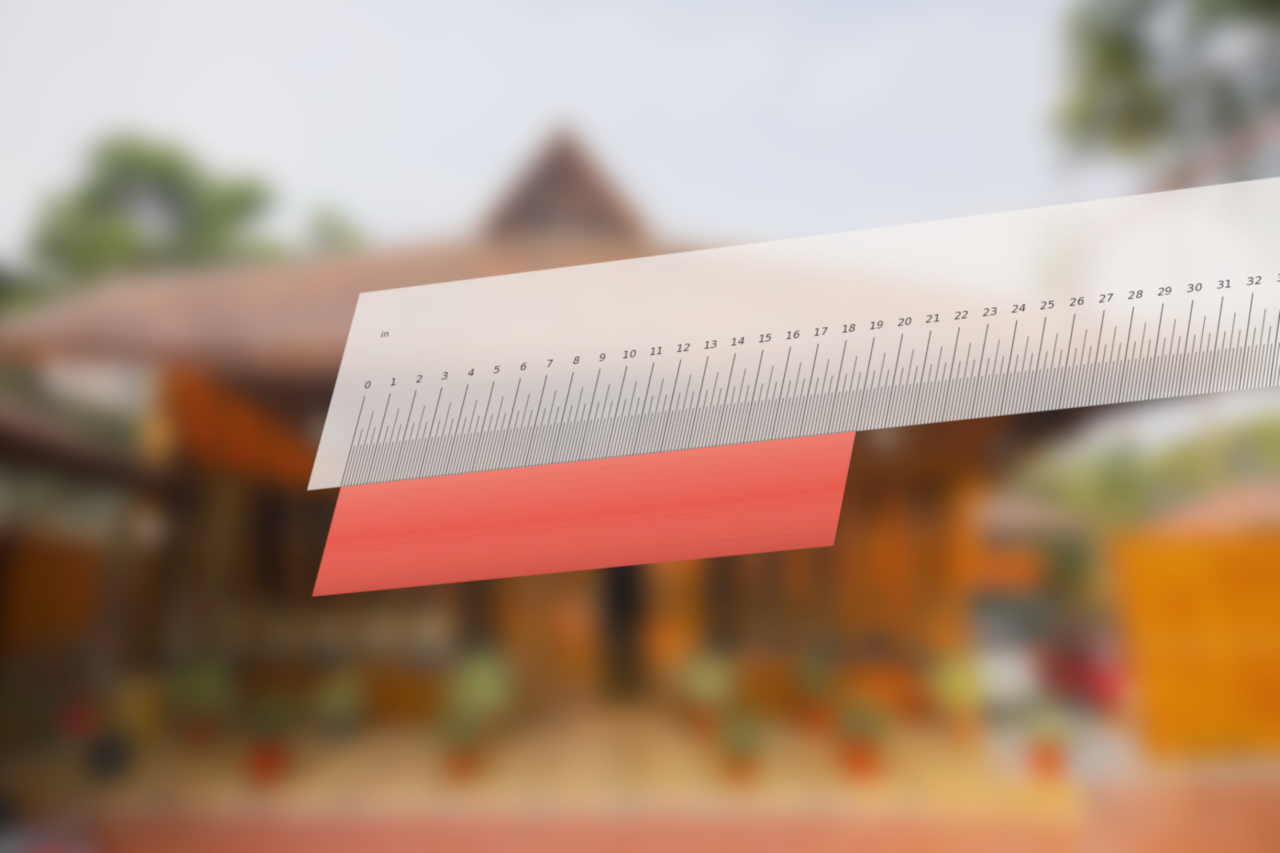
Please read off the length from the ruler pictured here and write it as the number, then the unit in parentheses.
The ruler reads 19 (in)
